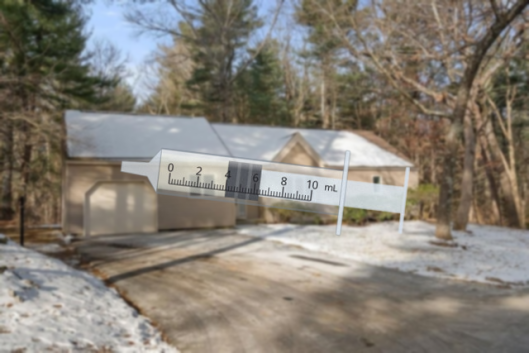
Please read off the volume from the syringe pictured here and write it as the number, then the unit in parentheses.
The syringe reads 4 (mL)
